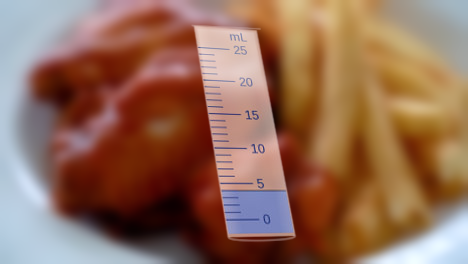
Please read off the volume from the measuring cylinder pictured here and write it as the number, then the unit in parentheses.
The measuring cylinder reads 4 (mL)
